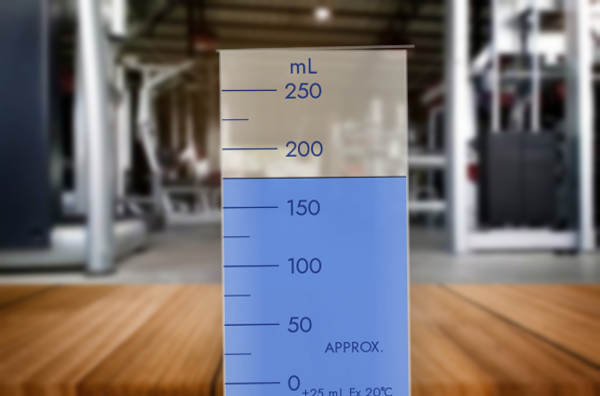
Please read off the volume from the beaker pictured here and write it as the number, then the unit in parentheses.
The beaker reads 175 (mL)
